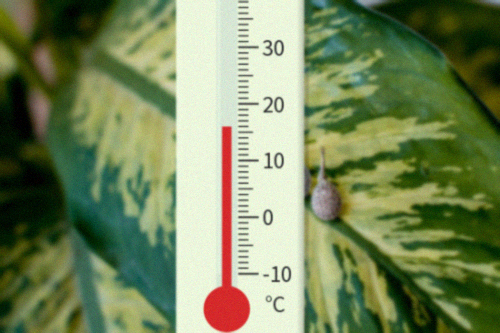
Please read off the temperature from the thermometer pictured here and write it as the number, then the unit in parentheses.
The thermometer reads 16 (°C)
